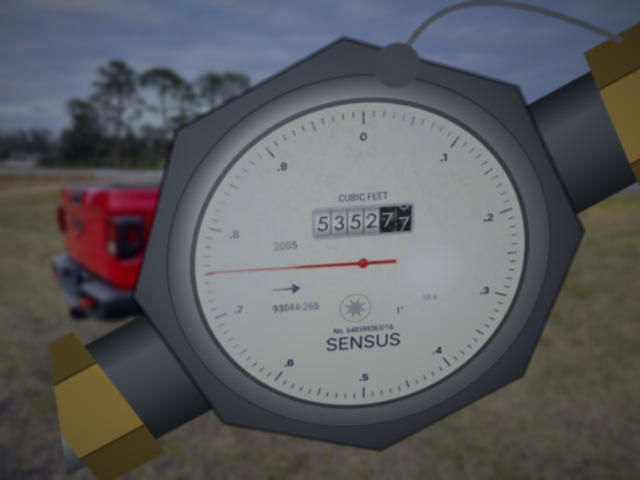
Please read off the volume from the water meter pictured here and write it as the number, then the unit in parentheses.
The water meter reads 535276.75 (ft³)
